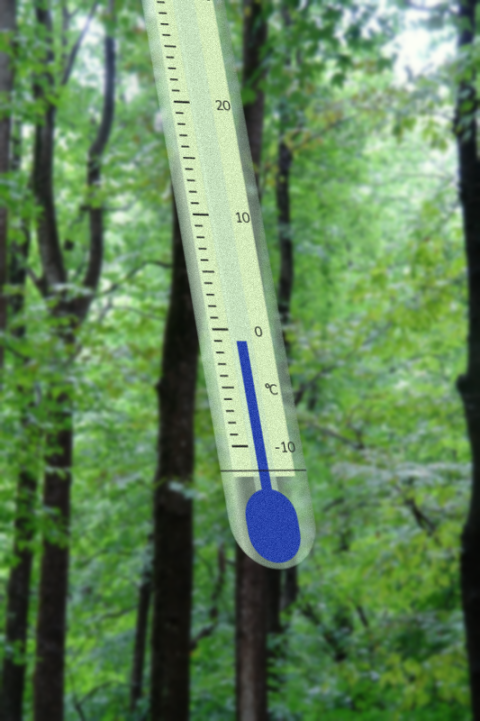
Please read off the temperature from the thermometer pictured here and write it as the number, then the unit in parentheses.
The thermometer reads -1 (°C)
